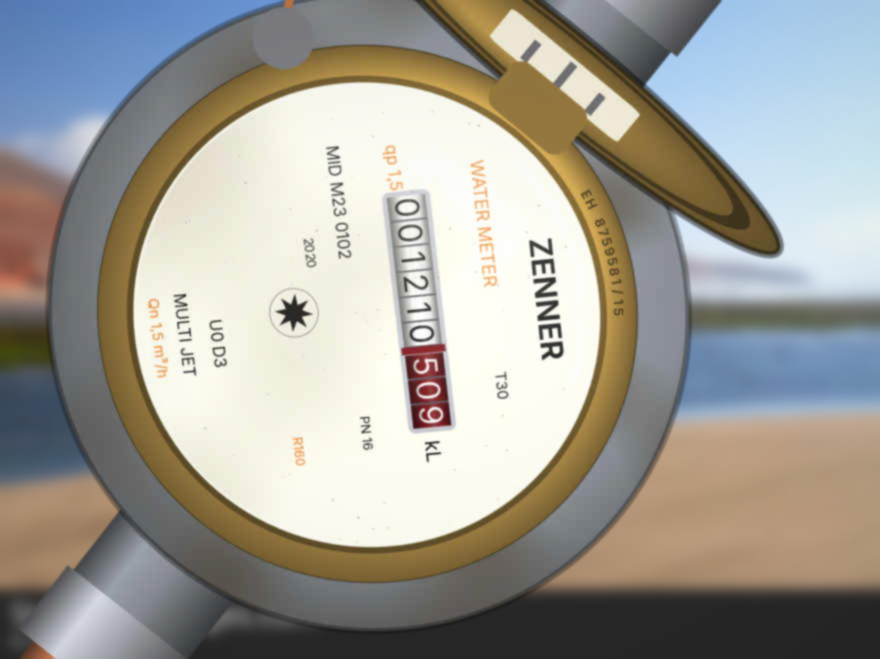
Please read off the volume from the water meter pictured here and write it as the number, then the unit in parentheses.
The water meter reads 1210.509 (kL)
